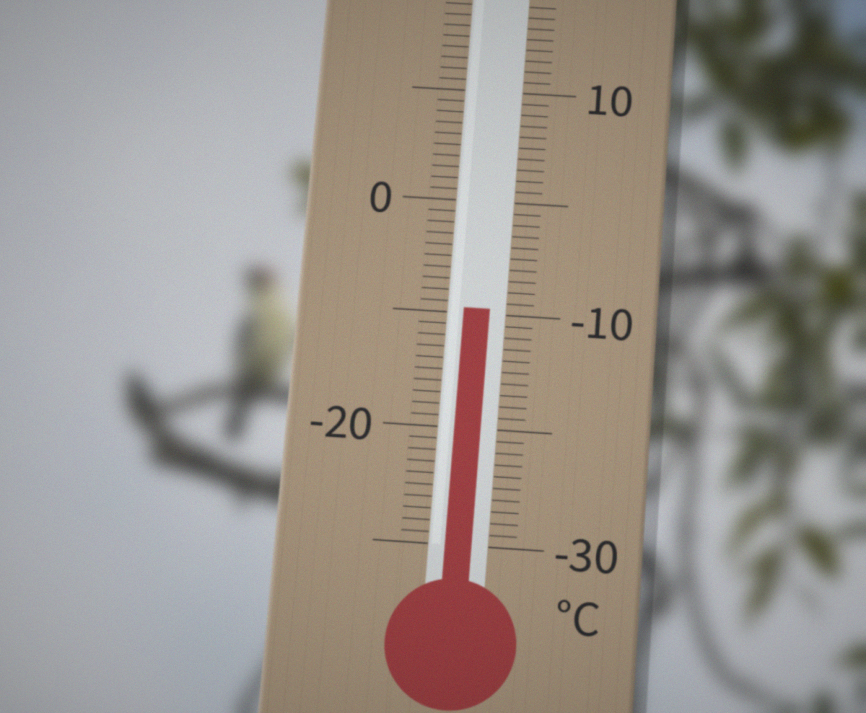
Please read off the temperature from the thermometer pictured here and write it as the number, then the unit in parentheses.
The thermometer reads -9.5 (°C)
